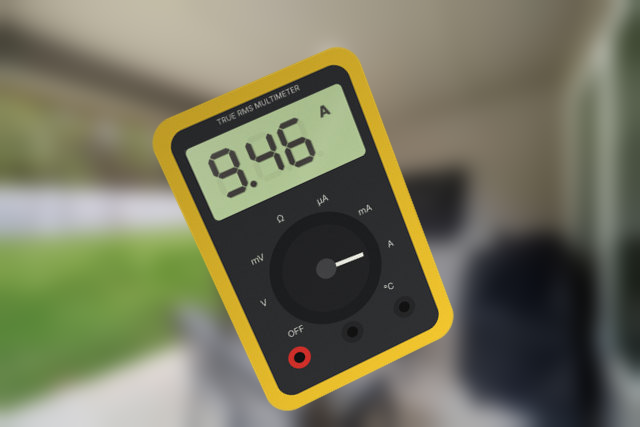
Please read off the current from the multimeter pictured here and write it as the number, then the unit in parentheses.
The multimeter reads 9.46 (A)
